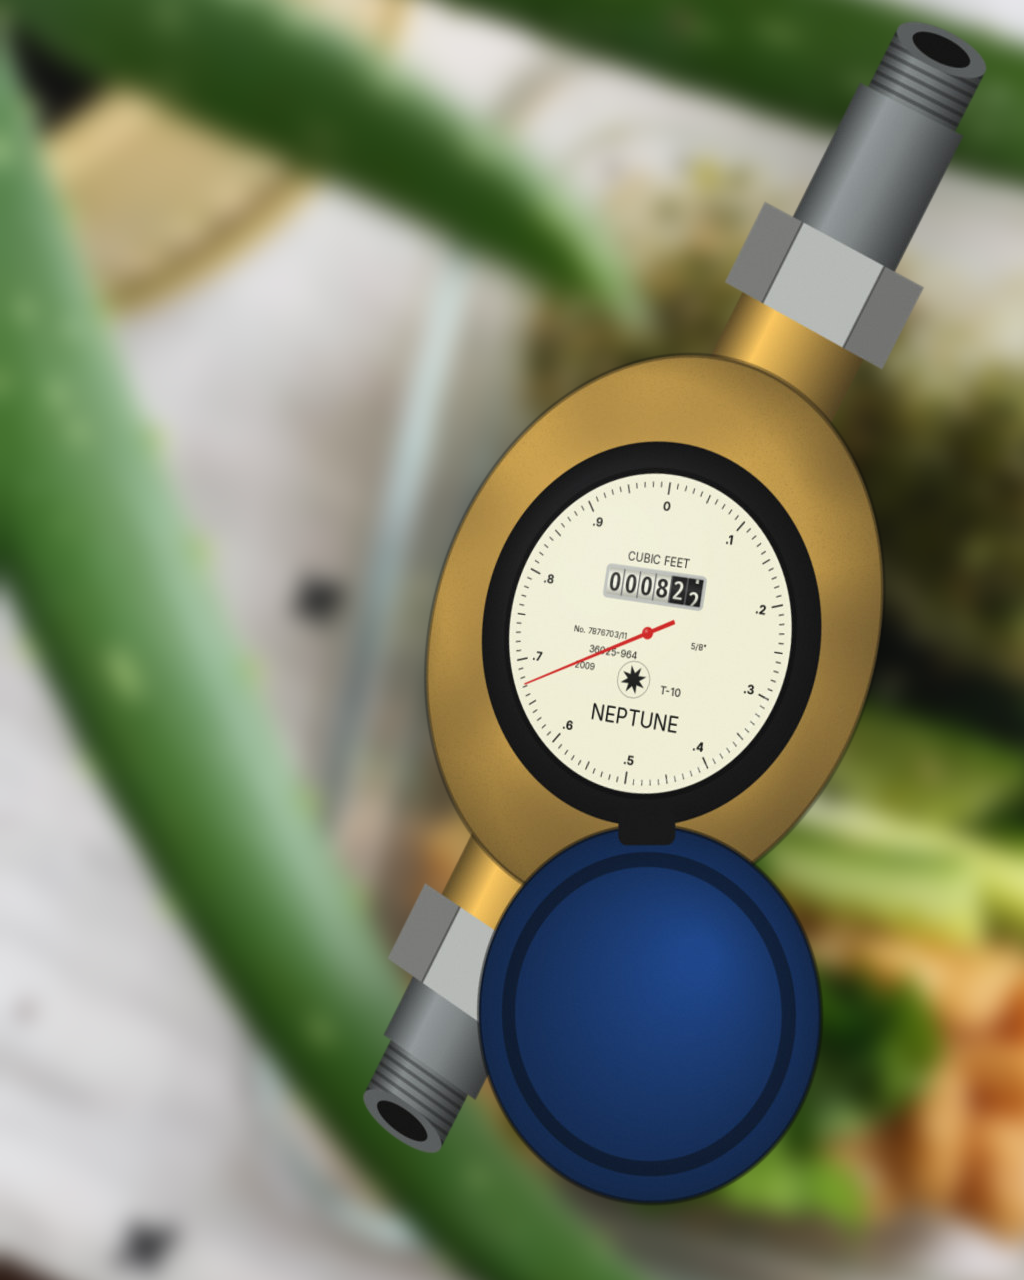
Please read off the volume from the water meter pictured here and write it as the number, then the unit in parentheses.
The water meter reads 821.67 (ft³)
